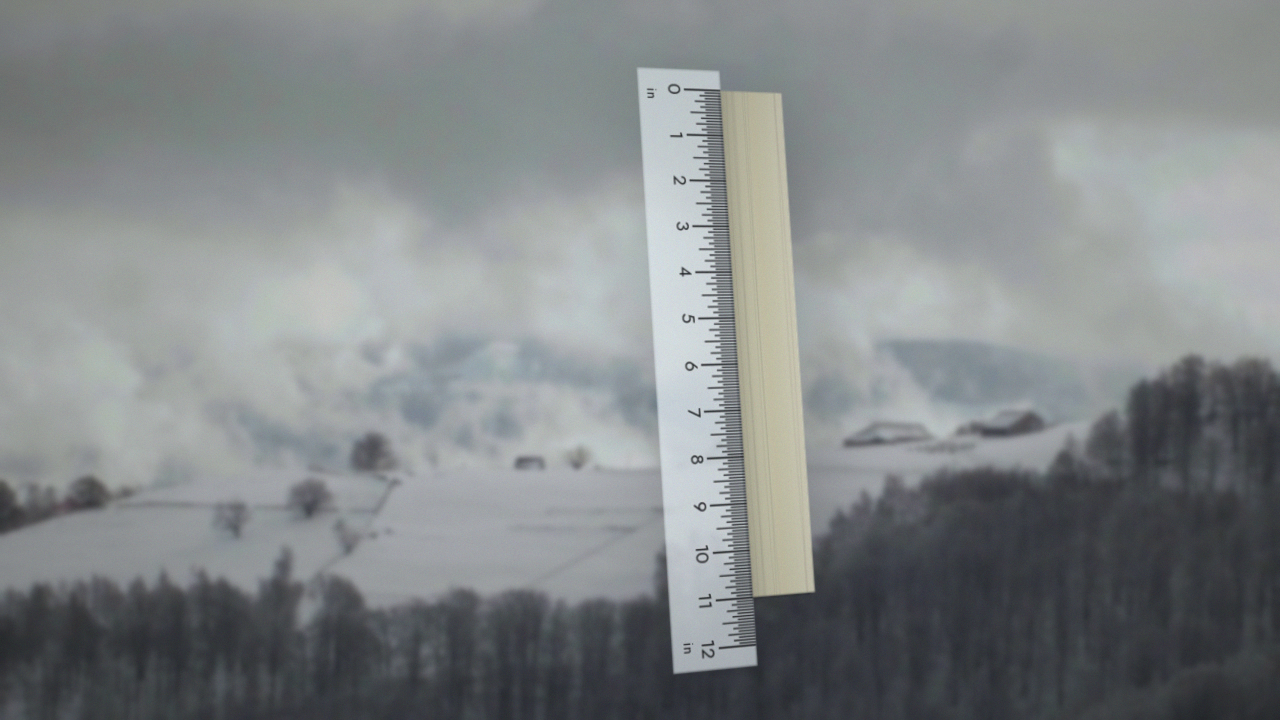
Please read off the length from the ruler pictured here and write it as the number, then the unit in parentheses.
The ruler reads 11 (in)
